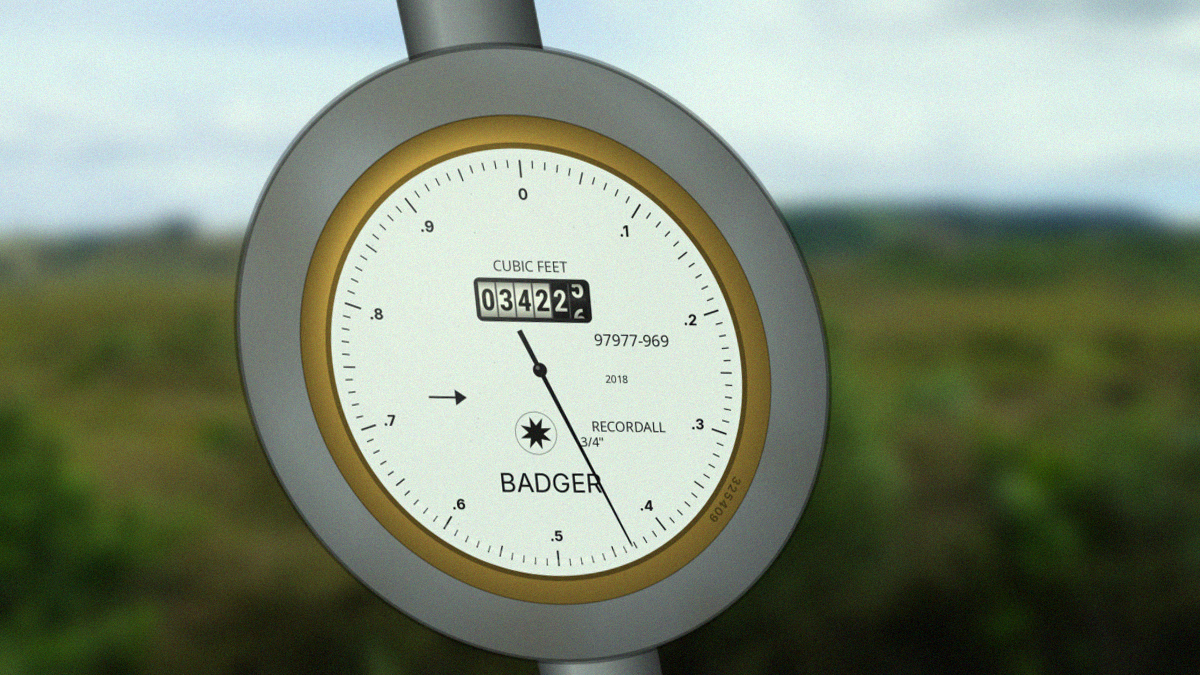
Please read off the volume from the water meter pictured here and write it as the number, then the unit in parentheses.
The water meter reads 34225.43 (ft³)
